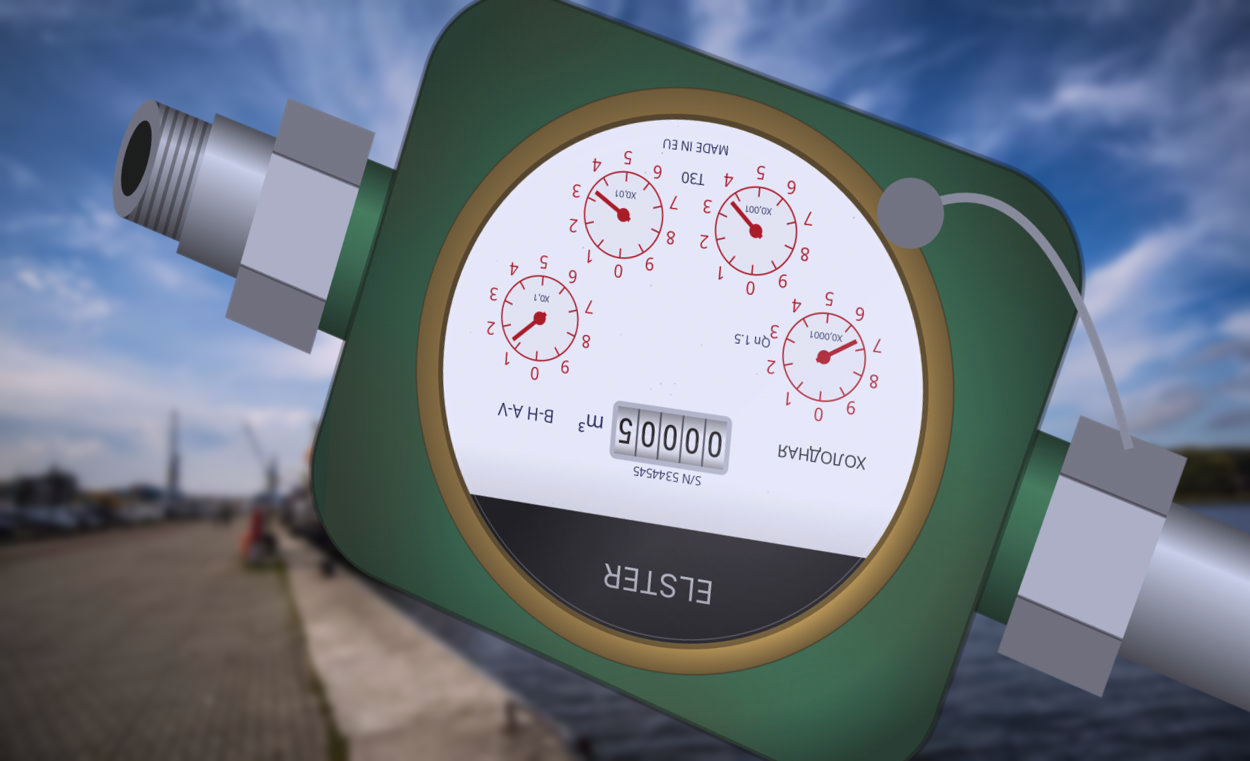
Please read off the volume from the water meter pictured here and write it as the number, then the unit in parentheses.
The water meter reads 5.1336 (m³)
